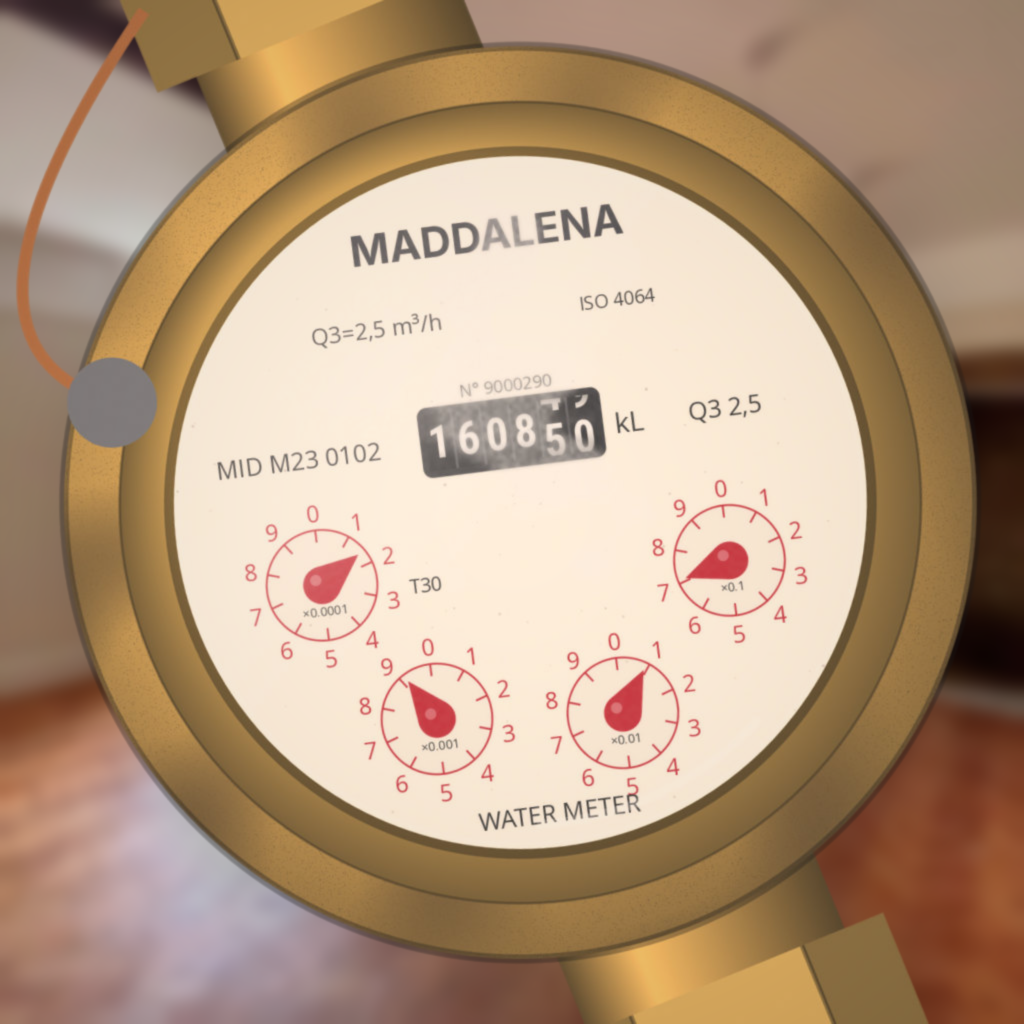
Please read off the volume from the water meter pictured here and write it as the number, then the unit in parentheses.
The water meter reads 160849.7091 (kL)
